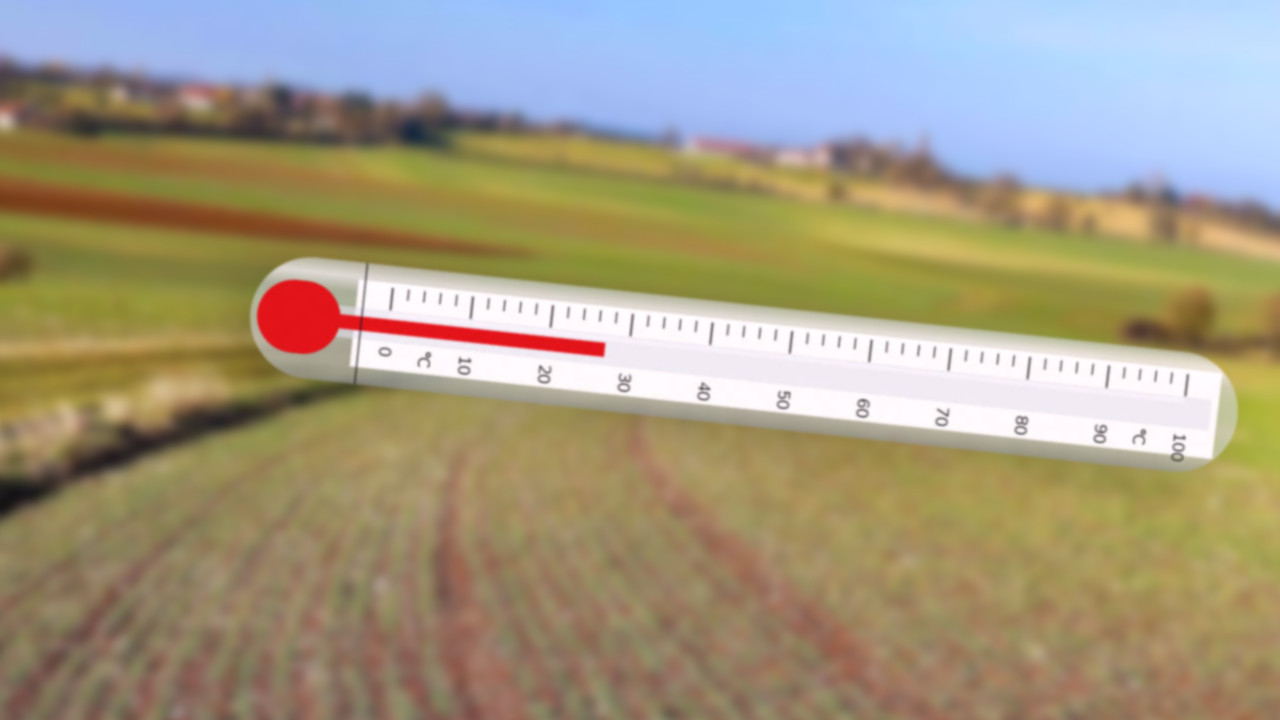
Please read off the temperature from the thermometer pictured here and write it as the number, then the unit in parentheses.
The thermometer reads 27 (°C)
